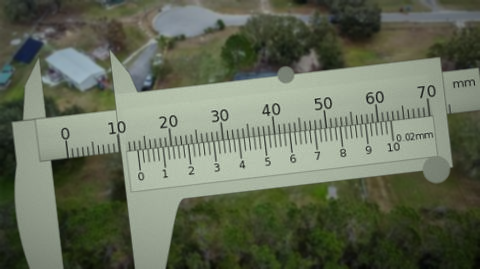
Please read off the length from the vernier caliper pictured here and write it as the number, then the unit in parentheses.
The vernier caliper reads 13.5 (mm)
